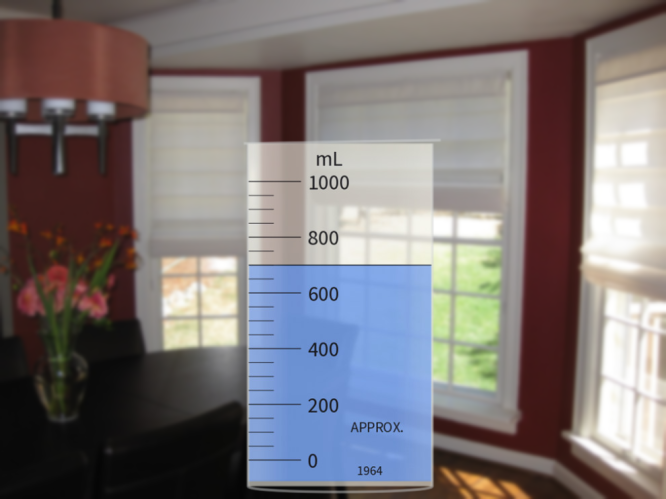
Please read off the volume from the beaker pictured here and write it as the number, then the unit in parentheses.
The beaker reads 700 (mL)
